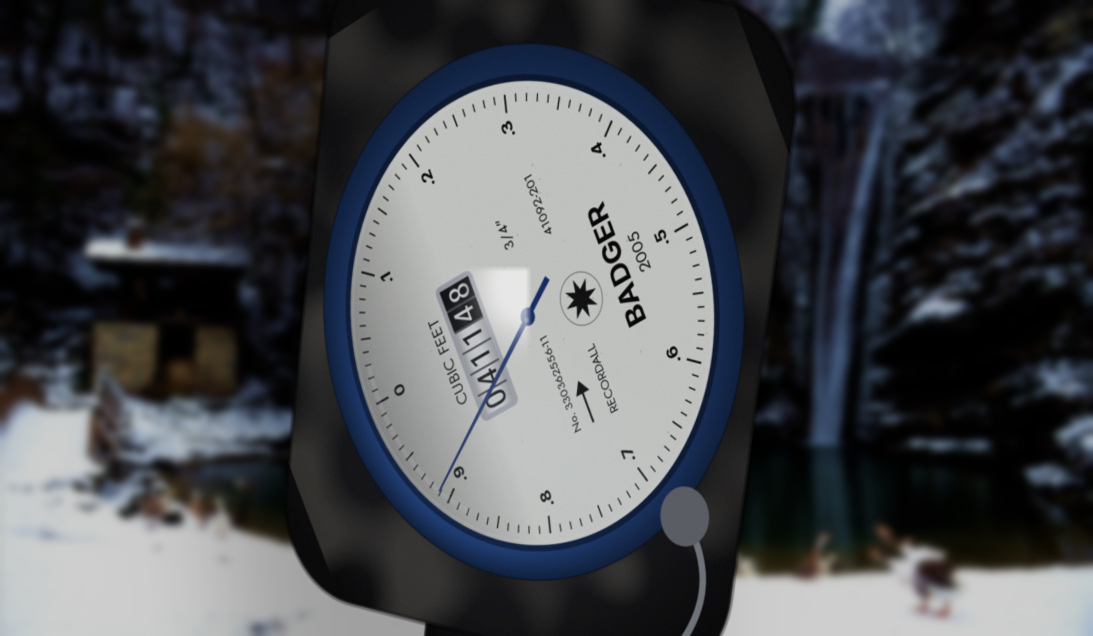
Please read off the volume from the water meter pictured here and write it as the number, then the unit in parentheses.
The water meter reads 41147.91 (ft³)
